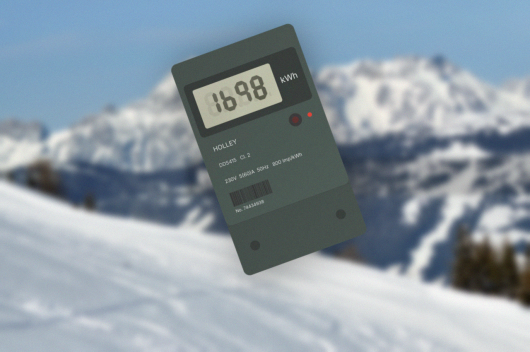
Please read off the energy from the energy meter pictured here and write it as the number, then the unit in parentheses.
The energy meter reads 1698 (kWh)
